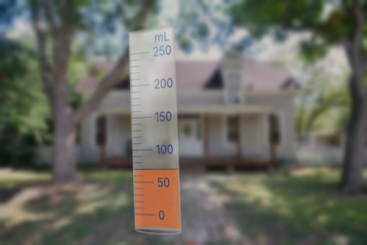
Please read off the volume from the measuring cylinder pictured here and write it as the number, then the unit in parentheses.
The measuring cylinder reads 70 (mL)
